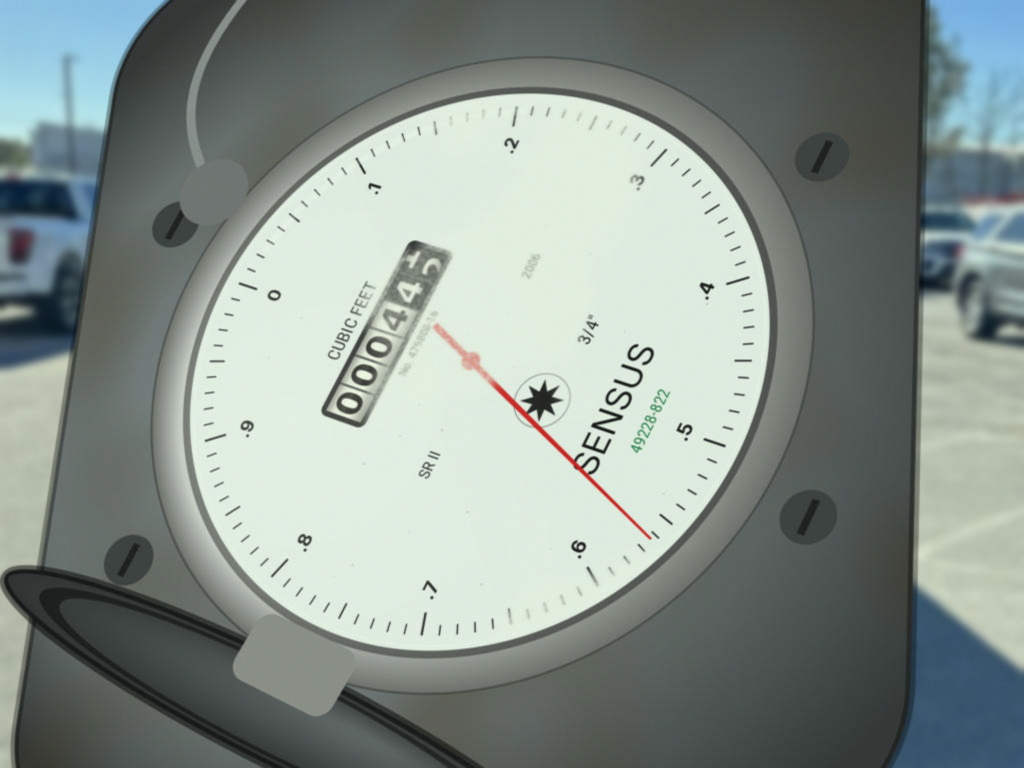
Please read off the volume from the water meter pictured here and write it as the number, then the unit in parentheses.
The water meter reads 441.56 (ft³)
